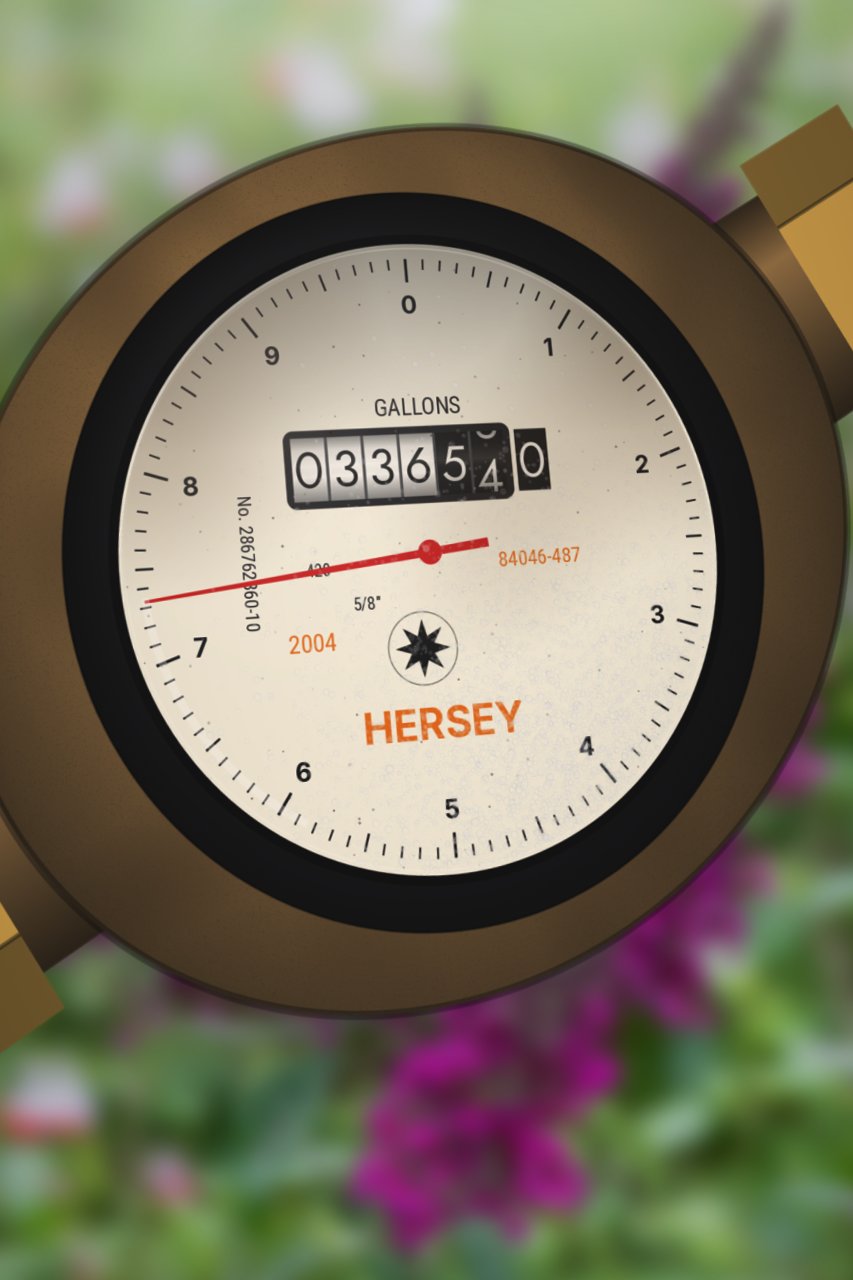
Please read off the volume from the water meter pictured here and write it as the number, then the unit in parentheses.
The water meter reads 336537.3 (gal)
